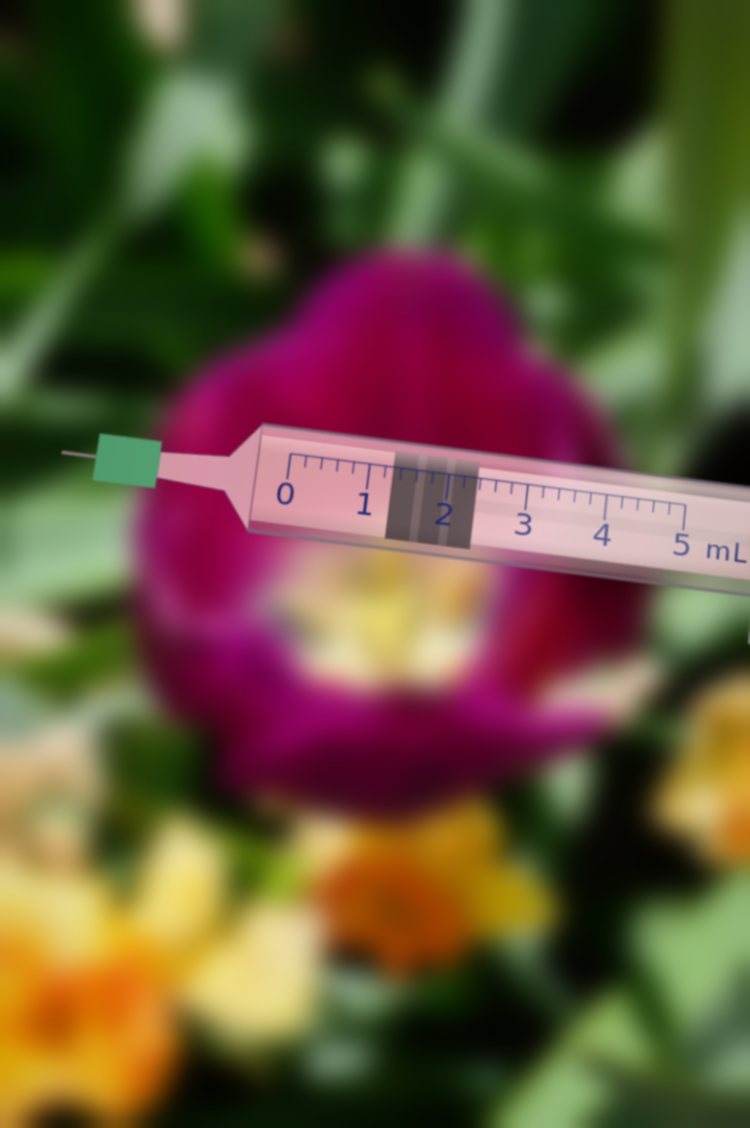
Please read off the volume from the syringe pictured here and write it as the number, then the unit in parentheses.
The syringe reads 1.3 (mL)
